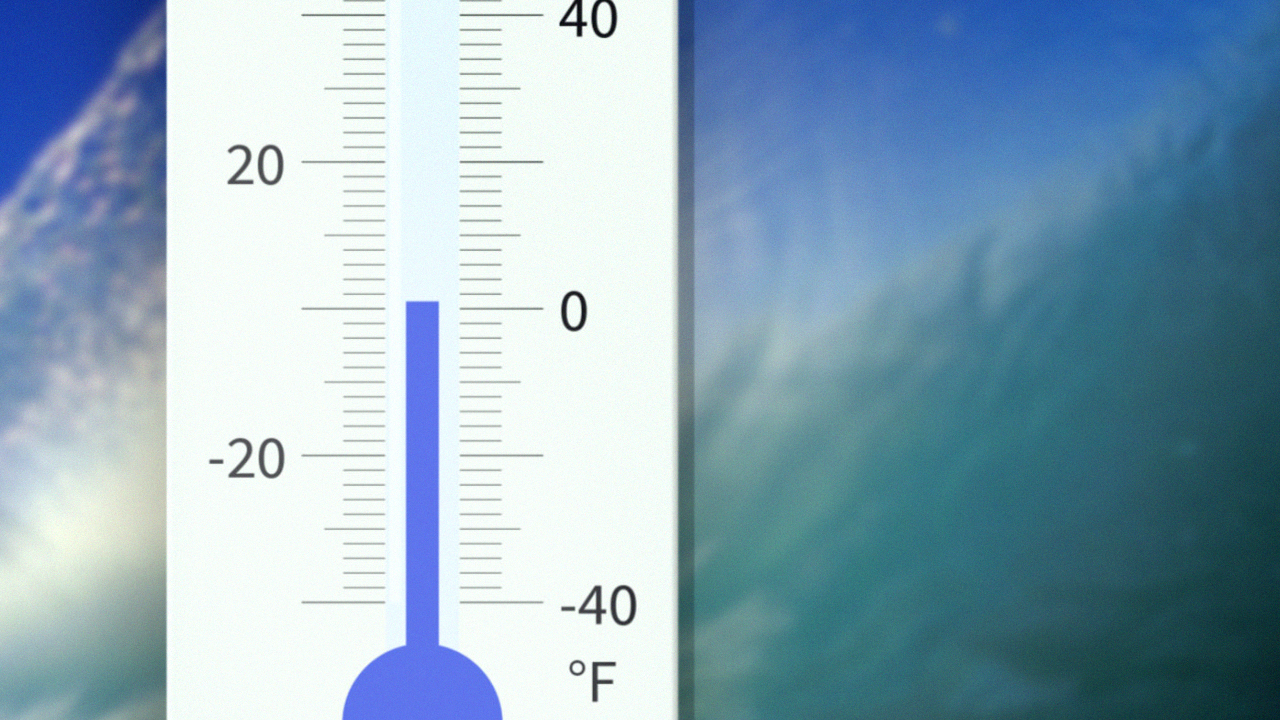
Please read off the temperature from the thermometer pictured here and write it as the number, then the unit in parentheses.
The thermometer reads 1 (°F)
